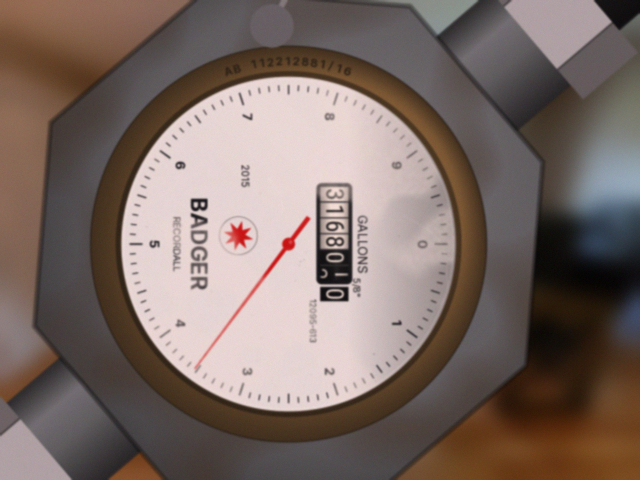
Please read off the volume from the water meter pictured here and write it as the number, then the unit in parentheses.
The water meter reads 3168013.5 (gal)
